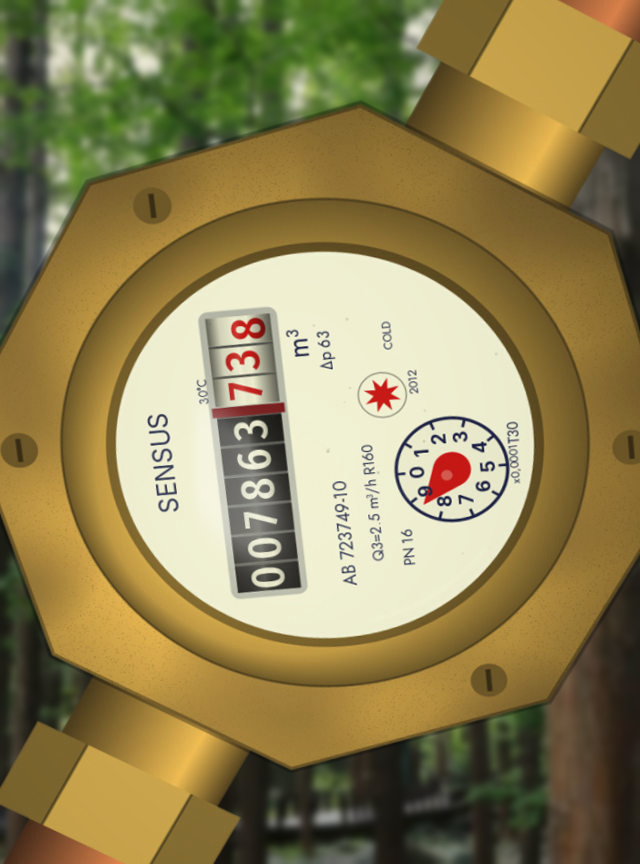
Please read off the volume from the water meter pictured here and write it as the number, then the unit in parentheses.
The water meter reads 7863.7378 (m³)
